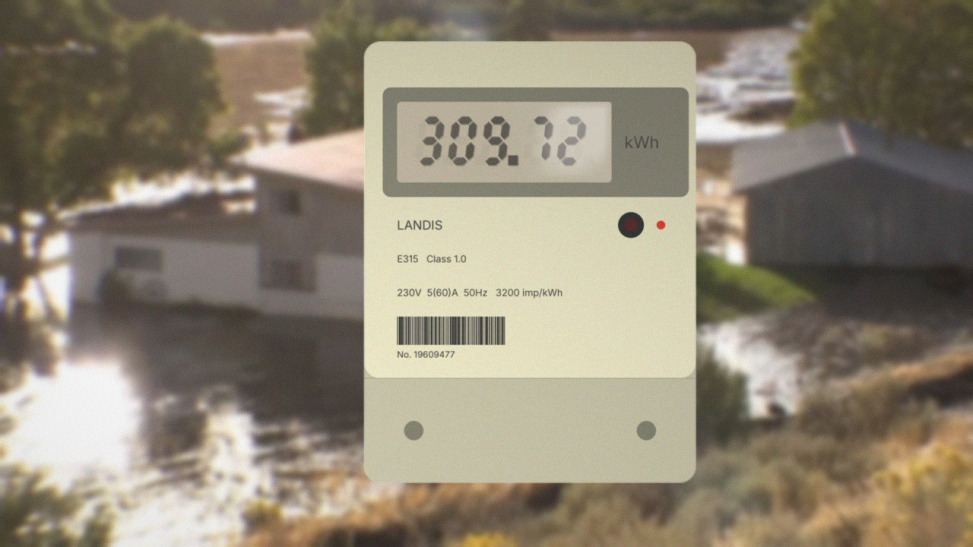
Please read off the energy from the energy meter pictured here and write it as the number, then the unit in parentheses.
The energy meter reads 309.72 (kWh)
